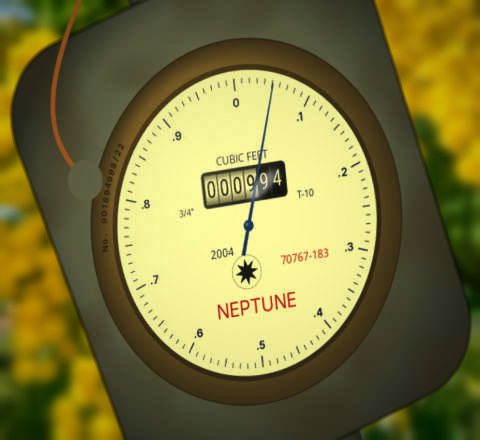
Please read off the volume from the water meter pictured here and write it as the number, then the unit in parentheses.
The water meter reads 994.05 (ft³)
